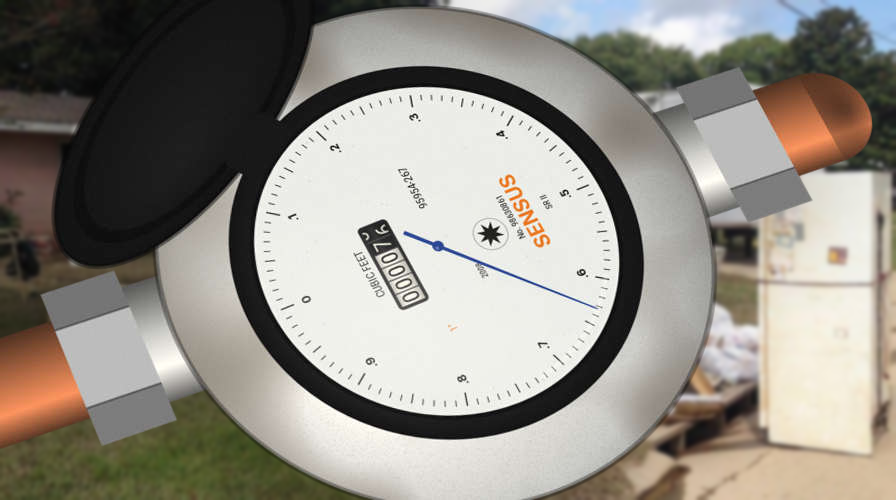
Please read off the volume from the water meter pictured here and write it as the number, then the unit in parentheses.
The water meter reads 75.63 (ft³)
